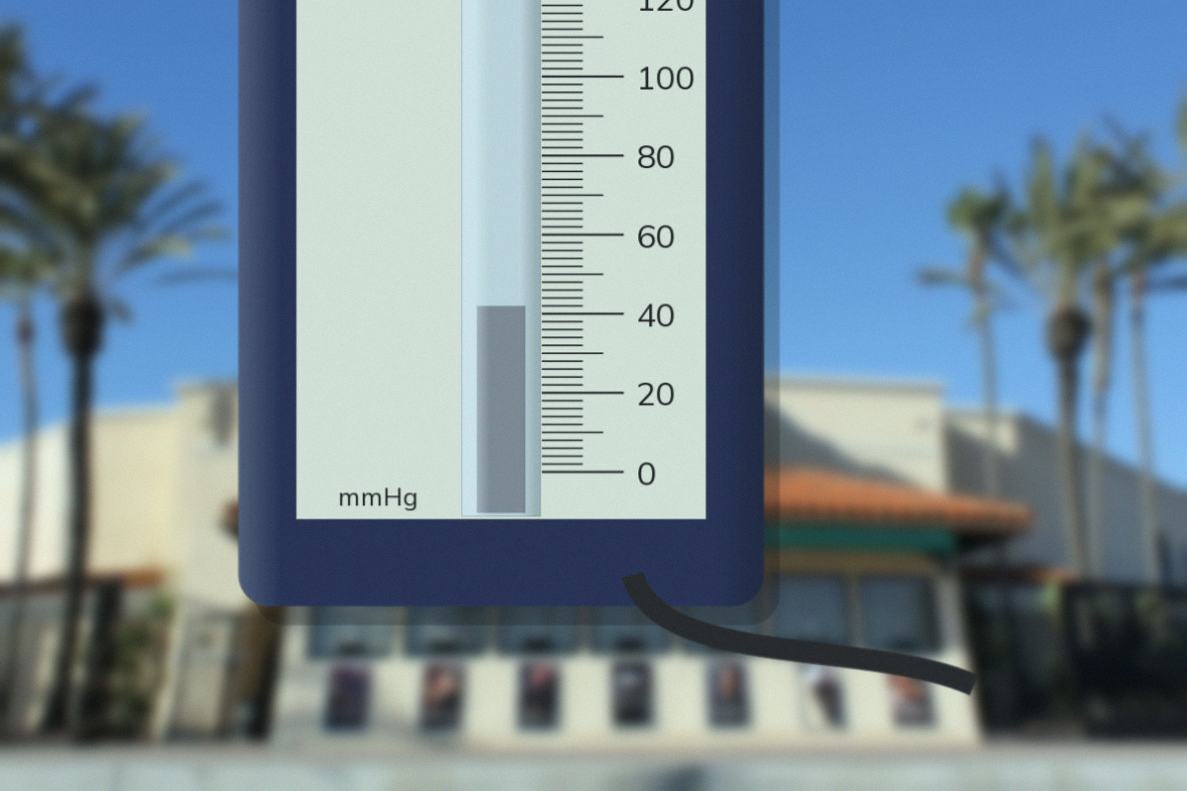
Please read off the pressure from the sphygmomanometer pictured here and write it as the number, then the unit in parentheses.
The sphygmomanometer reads 42 (mmHg)
